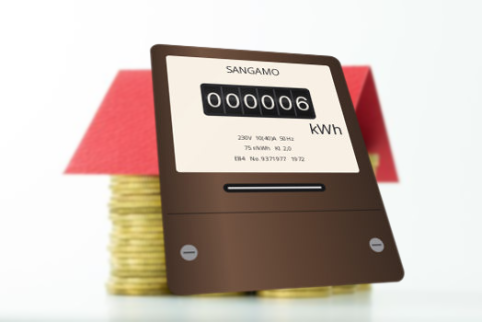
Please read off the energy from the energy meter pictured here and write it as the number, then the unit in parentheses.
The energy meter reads 6 (kWh)
